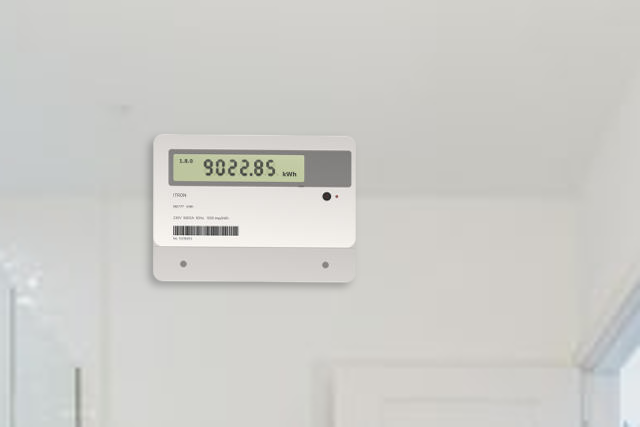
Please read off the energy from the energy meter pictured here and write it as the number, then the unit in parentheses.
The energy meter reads 9022.85 (kWh)
